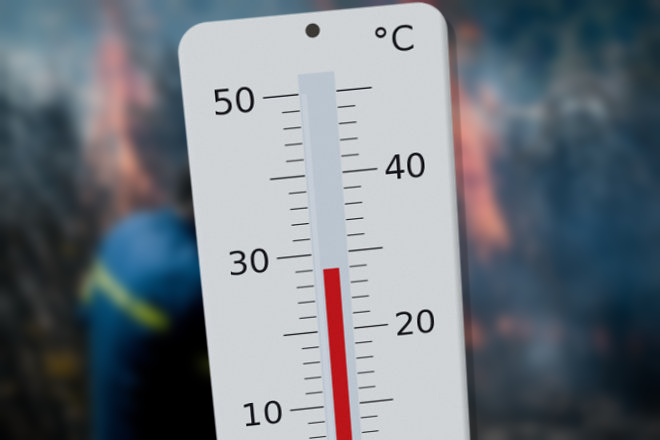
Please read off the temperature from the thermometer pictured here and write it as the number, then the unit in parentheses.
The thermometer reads 28 (°C)
